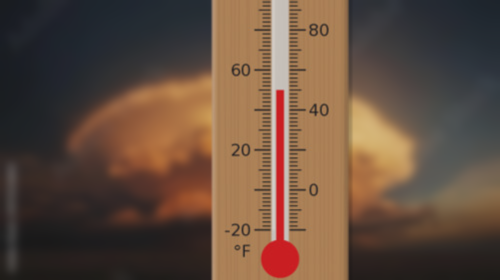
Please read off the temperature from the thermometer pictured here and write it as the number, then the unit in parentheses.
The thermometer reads 50 (°F)
